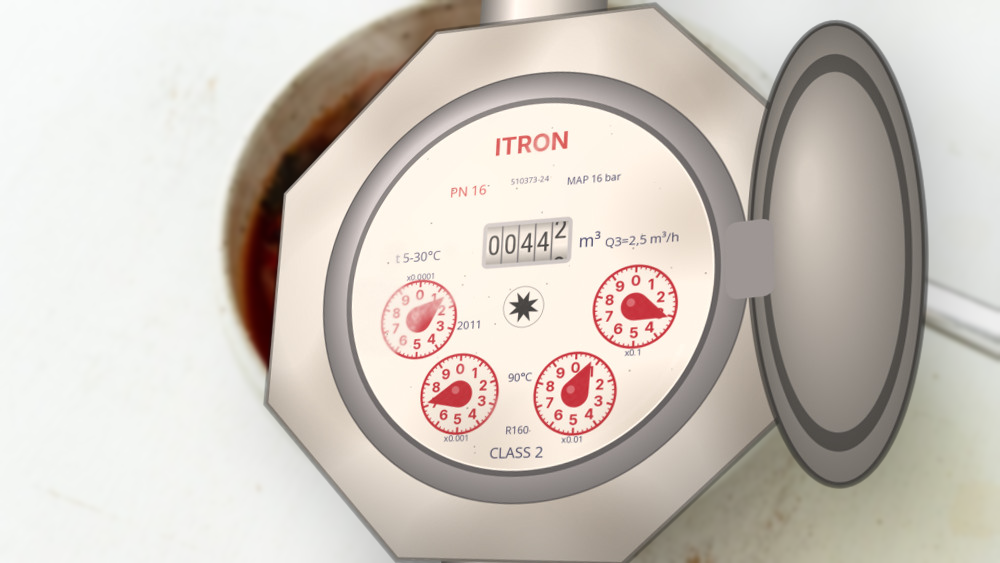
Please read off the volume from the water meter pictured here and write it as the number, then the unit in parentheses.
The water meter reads 442.3071 (m³)
